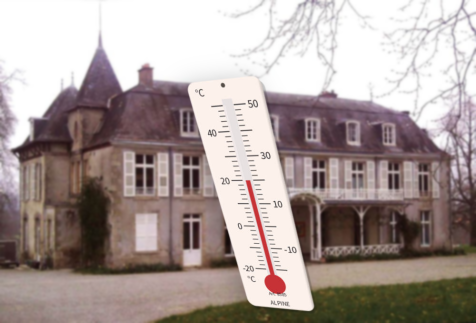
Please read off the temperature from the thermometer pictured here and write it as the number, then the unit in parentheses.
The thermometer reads 20 (°C)
